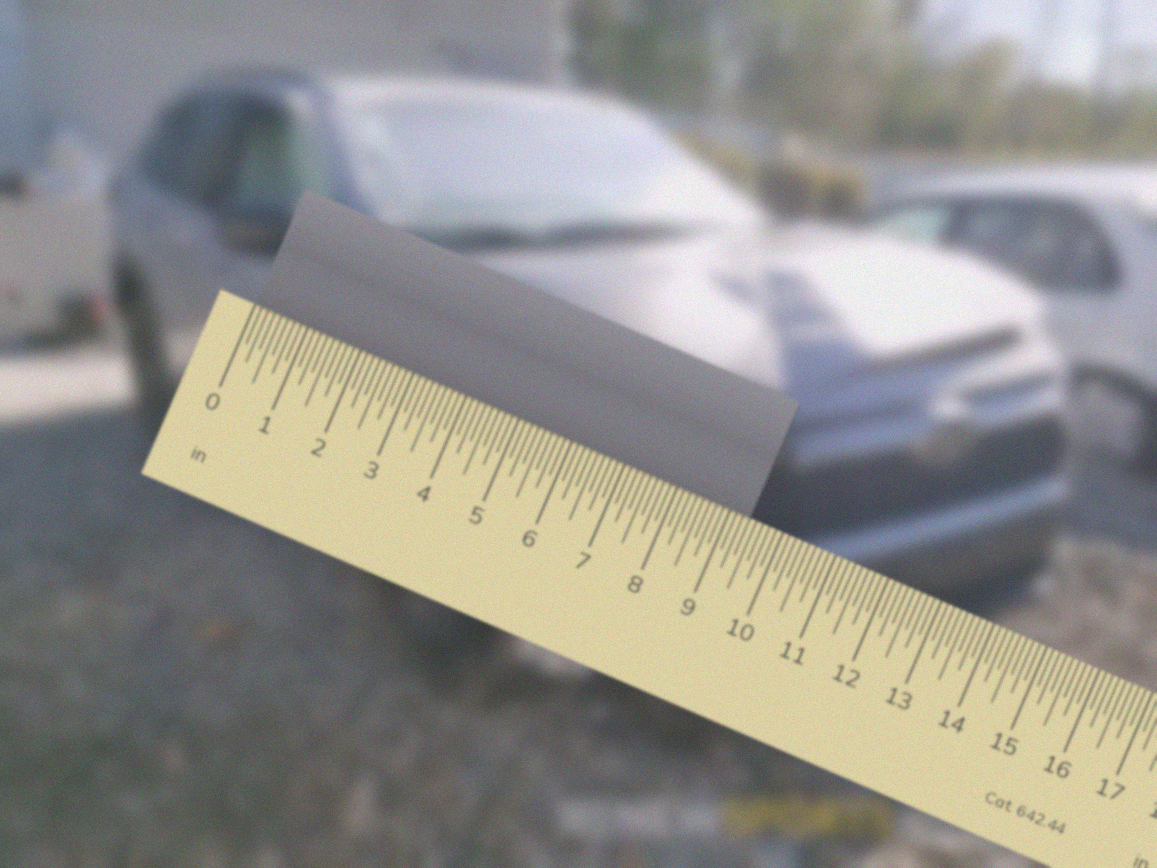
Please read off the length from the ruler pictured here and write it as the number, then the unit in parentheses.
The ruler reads 9.375 (in)
